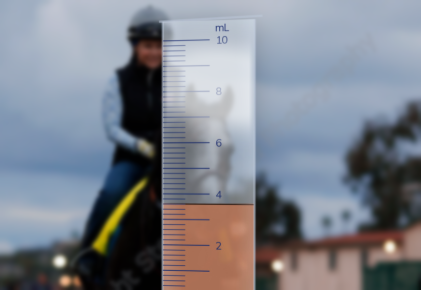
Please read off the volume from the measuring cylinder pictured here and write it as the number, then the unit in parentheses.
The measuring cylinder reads 3.6 (mL)
